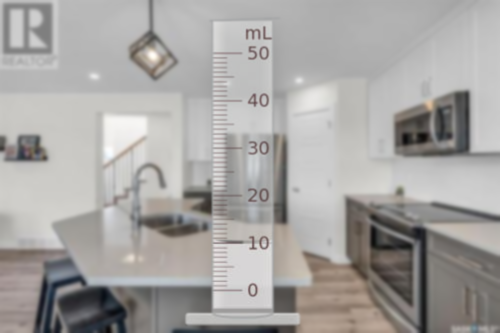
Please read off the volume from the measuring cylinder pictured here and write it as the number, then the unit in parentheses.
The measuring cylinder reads 10 (mL)
